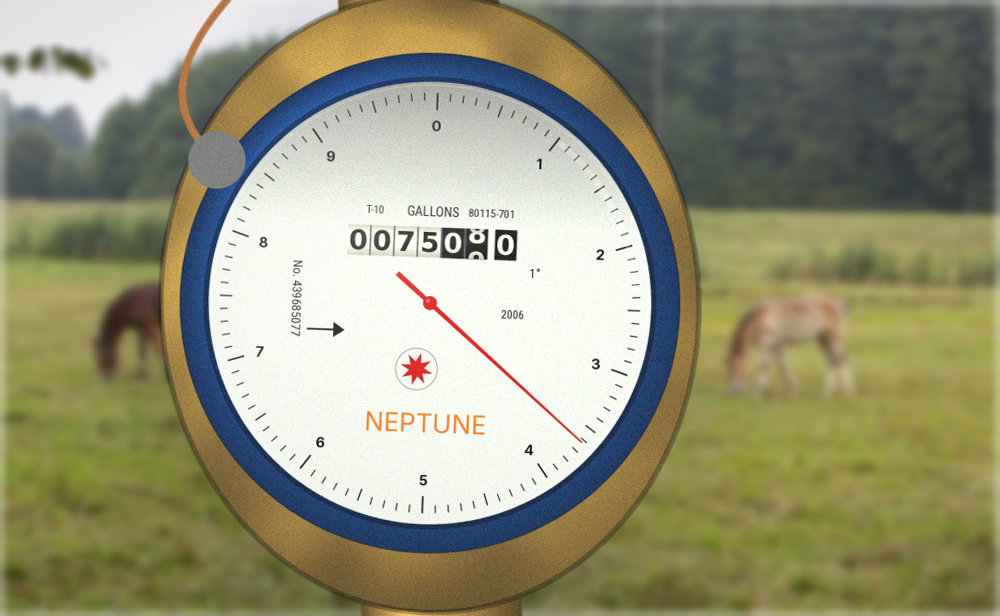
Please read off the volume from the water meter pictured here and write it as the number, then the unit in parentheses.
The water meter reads 75083.6 (gal)
